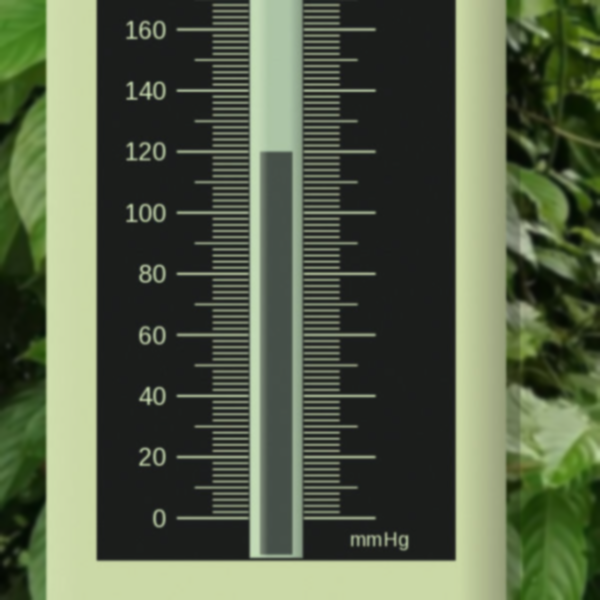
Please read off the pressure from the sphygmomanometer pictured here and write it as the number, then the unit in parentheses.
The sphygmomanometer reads 120 (mmHg)
